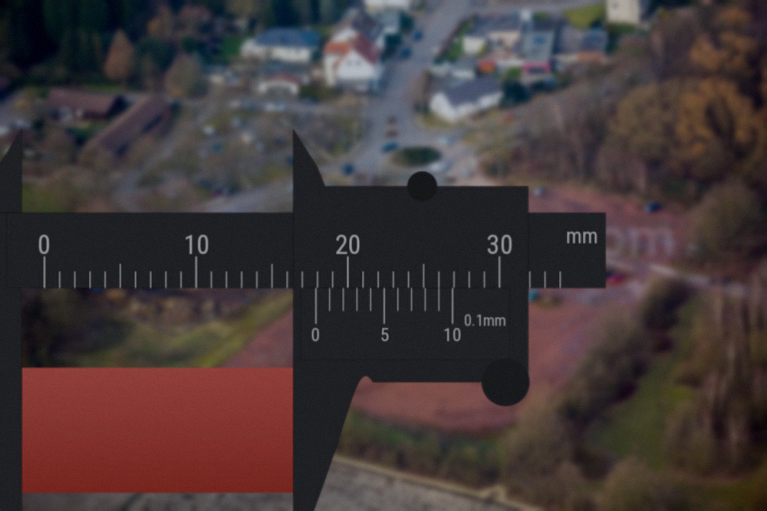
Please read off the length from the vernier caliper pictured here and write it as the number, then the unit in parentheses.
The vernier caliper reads 17.9 (mm)
